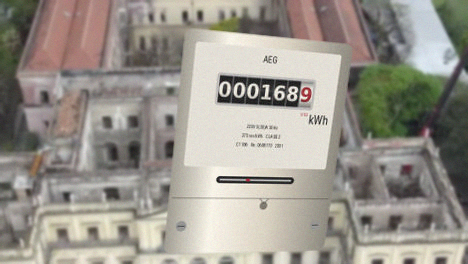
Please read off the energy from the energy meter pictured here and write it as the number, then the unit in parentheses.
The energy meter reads 168.9 (kWh)
